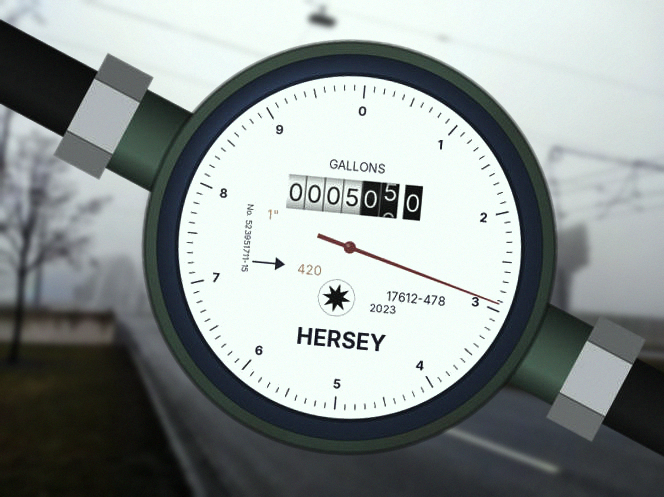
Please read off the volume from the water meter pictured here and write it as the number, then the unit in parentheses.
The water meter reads 5052.9 (gal)
